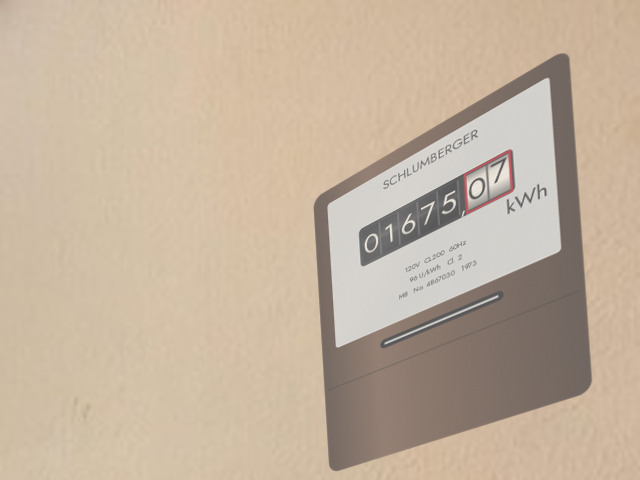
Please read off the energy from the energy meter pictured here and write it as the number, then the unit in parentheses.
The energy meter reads 1675.07 (kWh)
